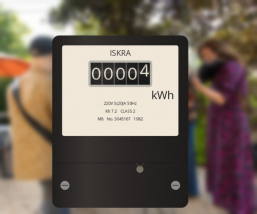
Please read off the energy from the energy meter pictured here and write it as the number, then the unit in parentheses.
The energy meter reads 4 (kWh)
